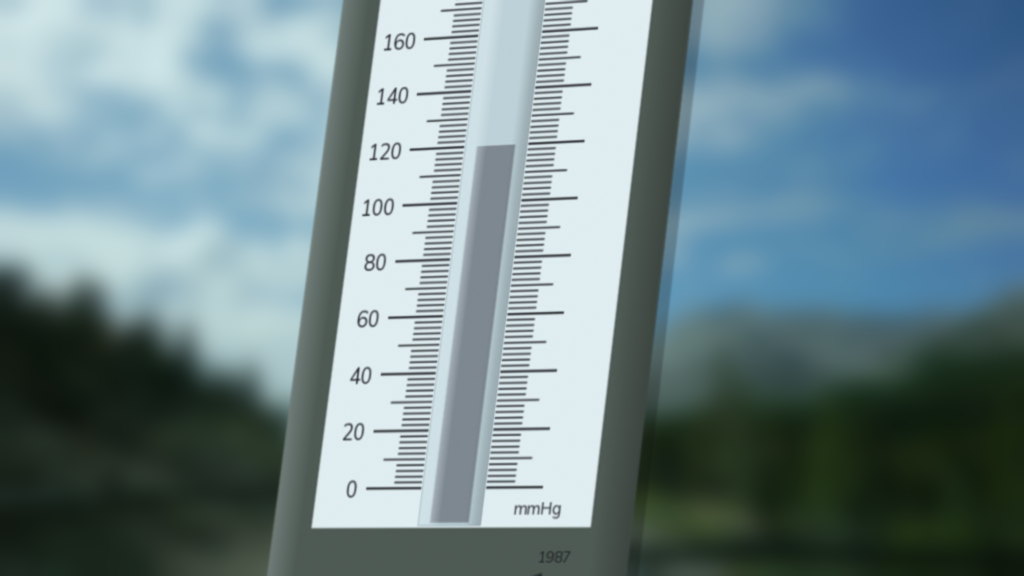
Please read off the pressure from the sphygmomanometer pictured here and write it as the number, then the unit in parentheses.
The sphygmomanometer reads 120 (mmHg)
